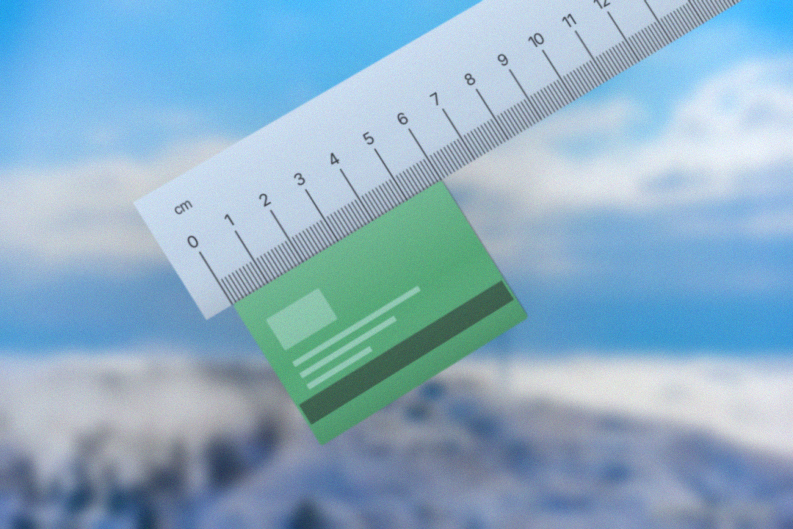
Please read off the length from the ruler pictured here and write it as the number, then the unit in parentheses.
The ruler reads 6 (cm)
